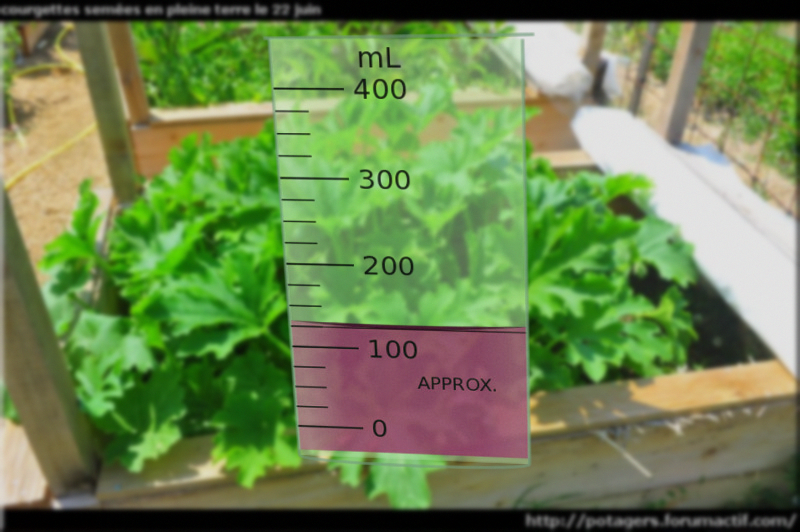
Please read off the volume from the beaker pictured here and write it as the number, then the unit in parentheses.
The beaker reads 125 (mL)
